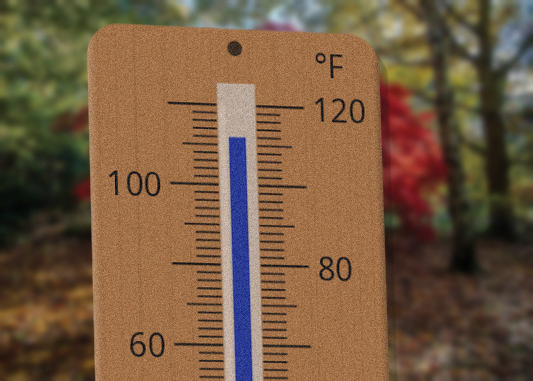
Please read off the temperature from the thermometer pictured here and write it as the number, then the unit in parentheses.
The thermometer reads 112 (°F)
